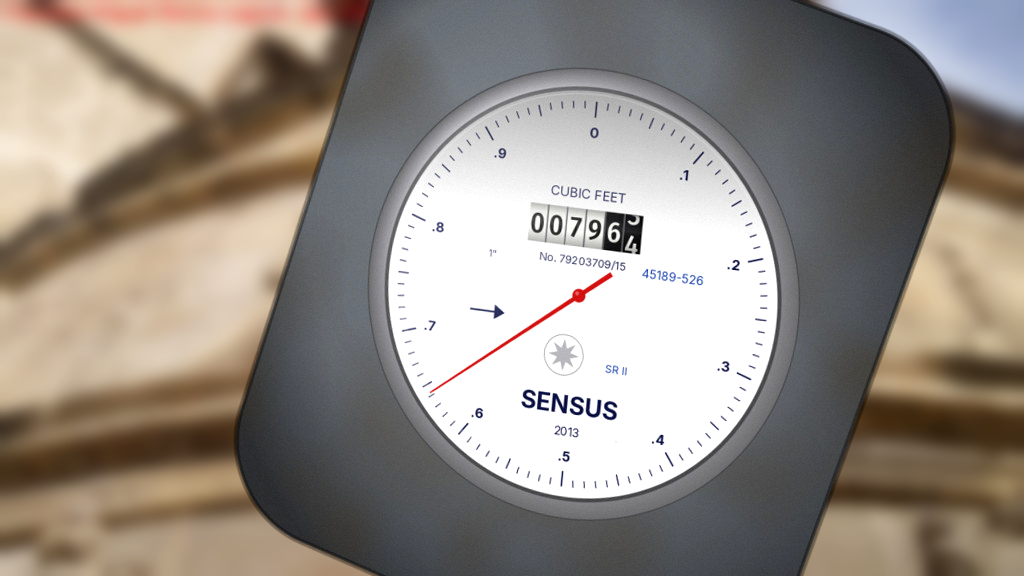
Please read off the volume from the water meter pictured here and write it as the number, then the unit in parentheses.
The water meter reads 7963.64 (ft³)
